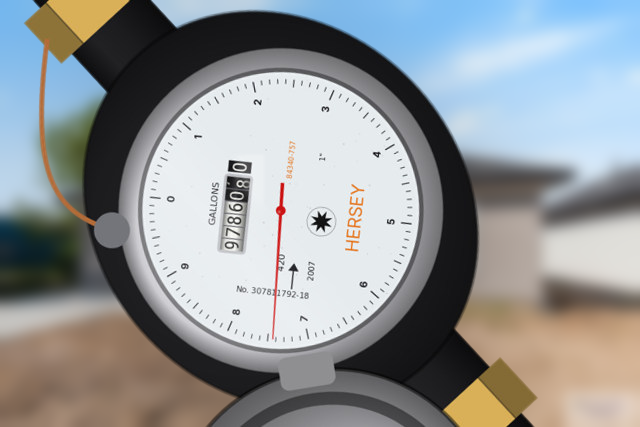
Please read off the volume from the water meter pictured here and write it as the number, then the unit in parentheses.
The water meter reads 9786077.4 (gal)
